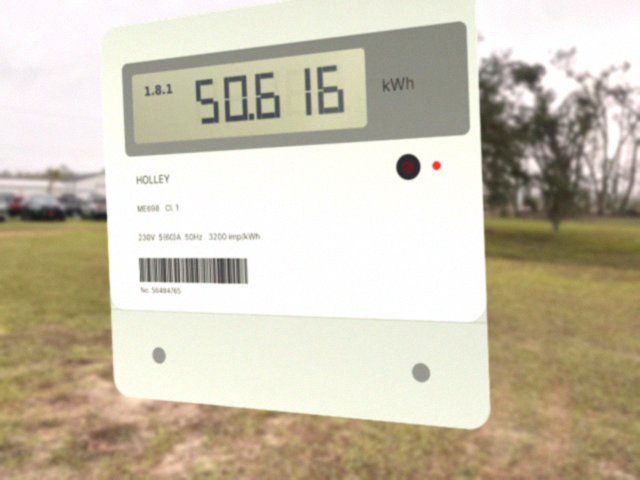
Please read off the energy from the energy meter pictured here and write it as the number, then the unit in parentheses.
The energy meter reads 50.616 (kWh)
